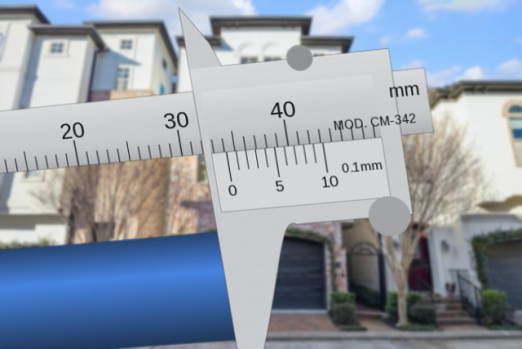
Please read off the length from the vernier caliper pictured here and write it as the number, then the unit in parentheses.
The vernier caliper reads 34.2 (mm)
